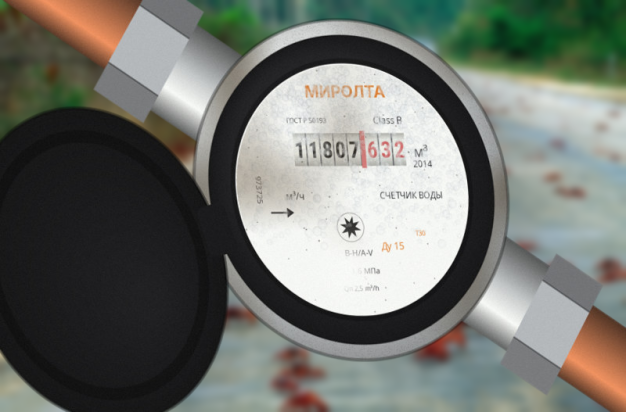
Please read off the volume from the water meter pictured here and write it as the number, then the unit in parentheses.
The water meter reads 11807.632 (m³)
